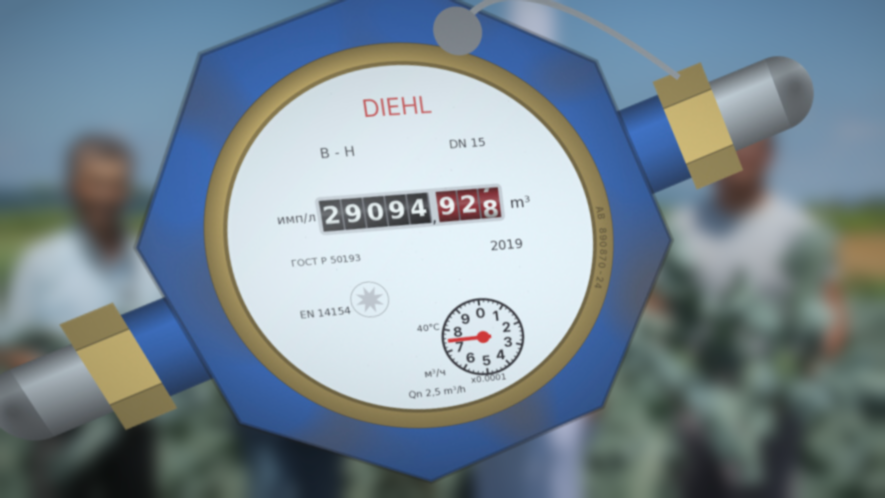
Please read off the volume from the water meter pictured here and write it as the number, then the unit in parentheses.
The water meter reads 29094.9277 (m³)
